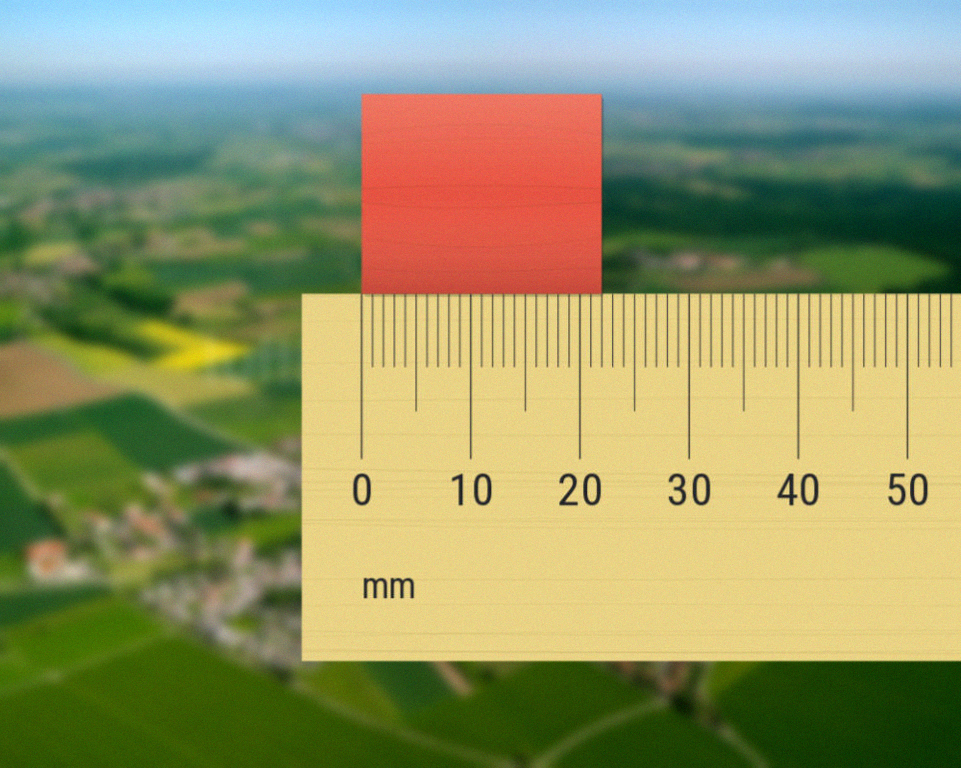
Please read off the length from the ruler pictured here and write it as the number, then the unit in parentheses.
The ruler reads 22 (mm)
